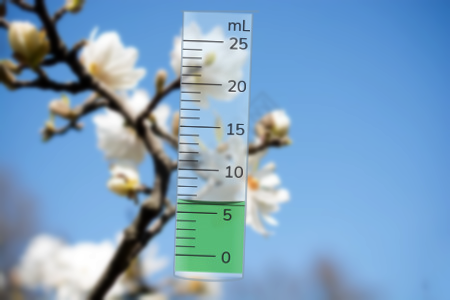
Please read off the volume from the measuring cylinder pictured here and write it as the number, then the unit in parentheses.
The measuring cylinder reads 6 (mL)
